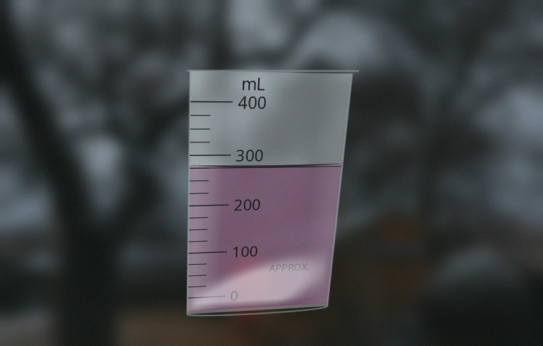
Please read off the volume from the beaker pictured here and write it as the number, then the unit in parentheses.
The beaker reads 275 (mL)
